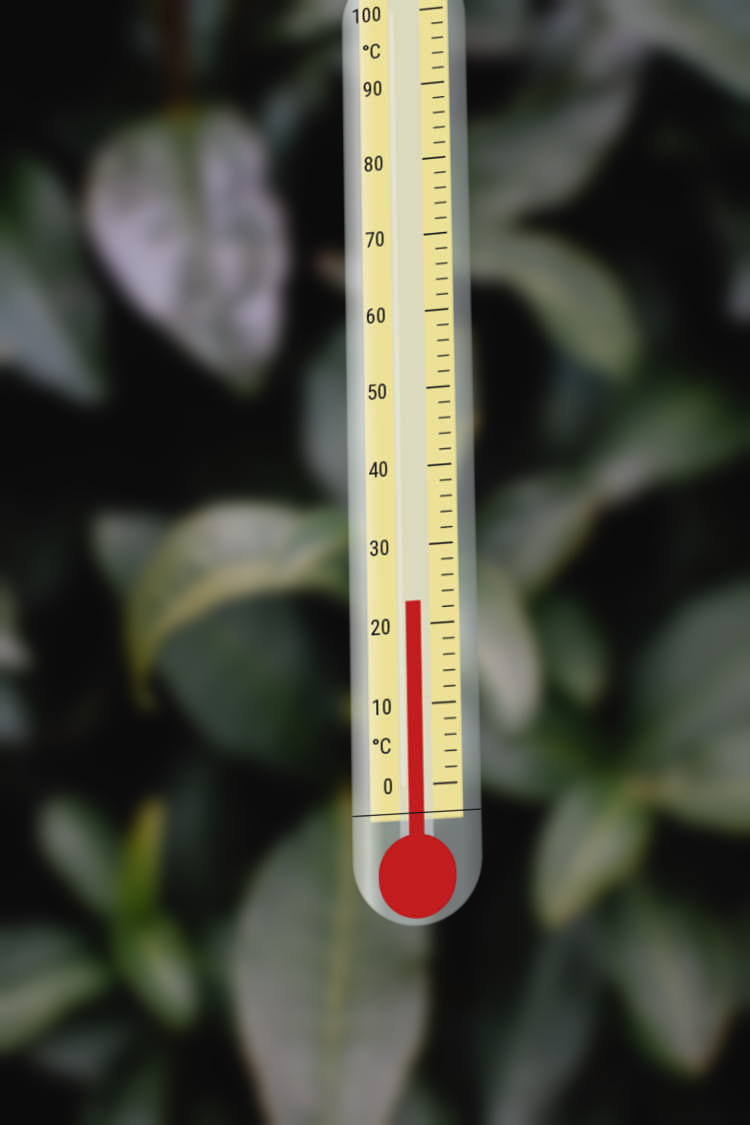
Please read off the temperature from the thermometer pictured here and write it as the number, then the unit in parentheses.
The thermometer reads 23 (°C)
